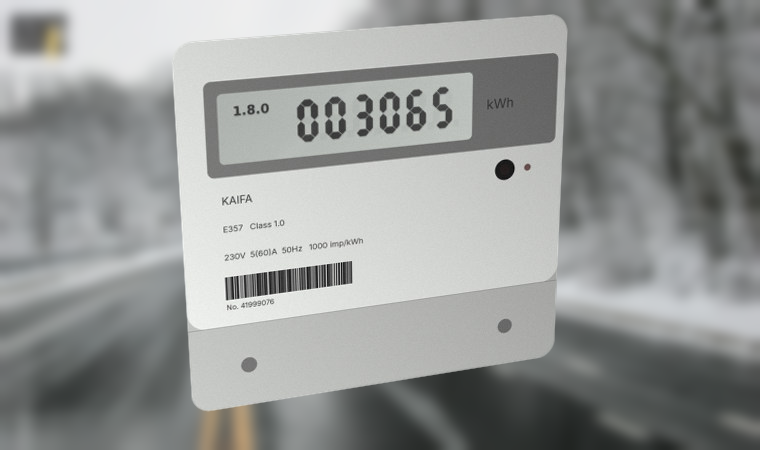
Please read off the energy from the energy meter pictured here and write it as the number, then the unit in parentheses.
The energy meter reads 3065 (kWh)
